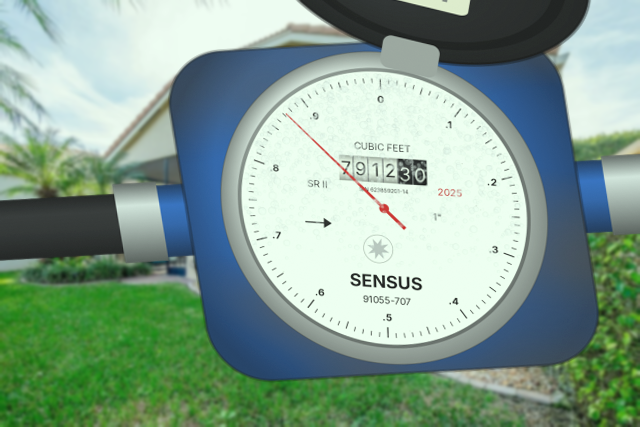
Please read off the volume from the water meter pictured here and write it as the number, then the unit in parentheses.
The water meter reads 791229.87 (ft³)
